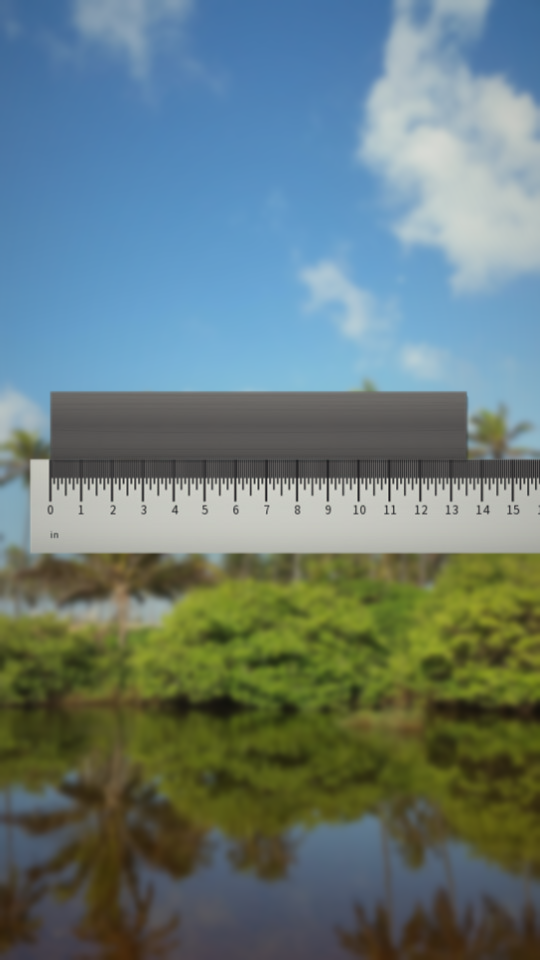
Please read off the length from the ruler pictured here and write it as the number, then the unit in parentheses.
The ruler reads 13.5 (in)
